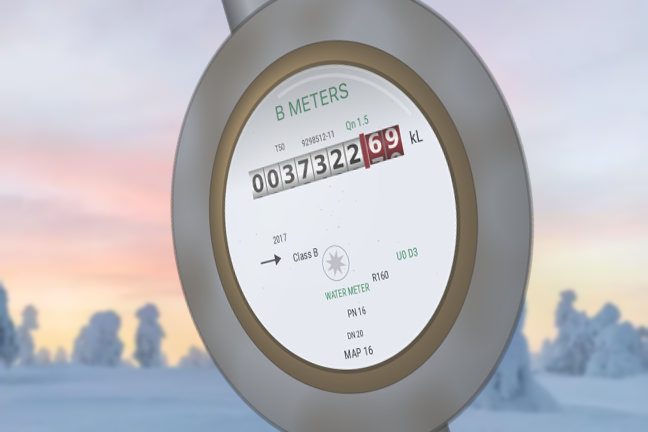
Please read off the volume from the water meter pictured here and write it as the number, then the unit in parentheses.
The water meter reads 37322.69 (kL)
